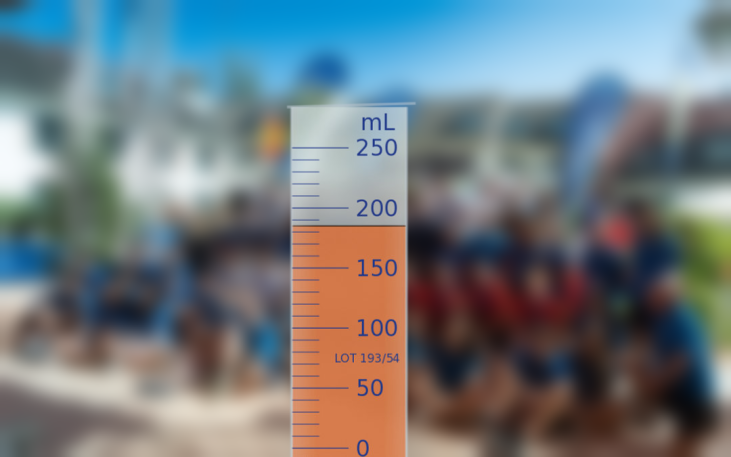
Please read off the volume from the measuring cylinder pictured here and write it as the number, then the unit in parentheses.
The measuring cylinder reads 185 (mL)
